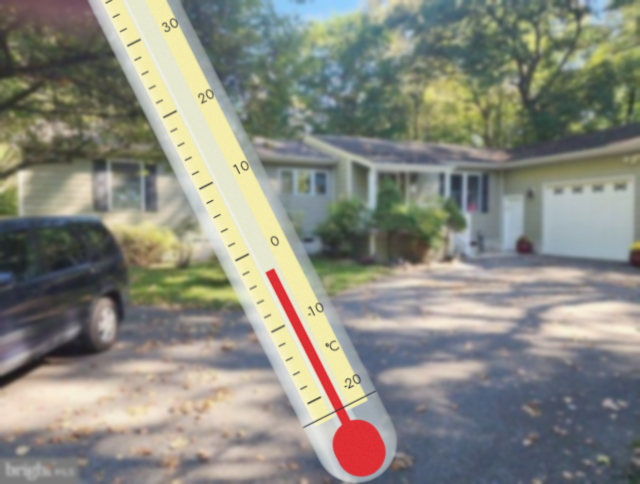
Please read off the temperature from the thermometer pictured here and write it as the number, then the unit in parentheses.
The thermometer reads -3 (°C)
